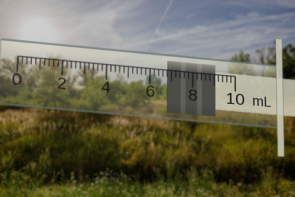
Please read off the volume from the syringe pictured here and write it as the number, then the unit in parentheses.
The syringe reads 6.8 (mL)
